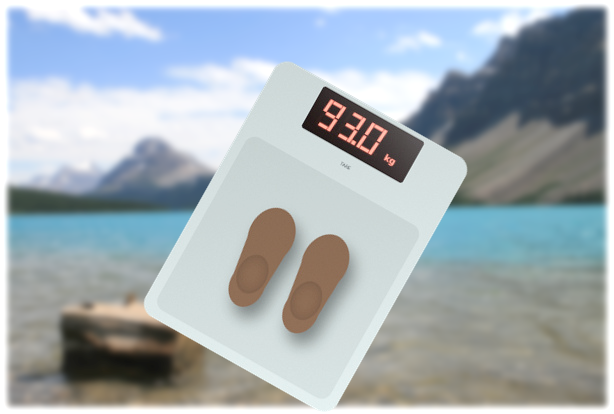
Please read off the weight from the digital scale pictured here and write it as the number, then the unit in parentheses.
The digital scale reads 93.0 (kg)
